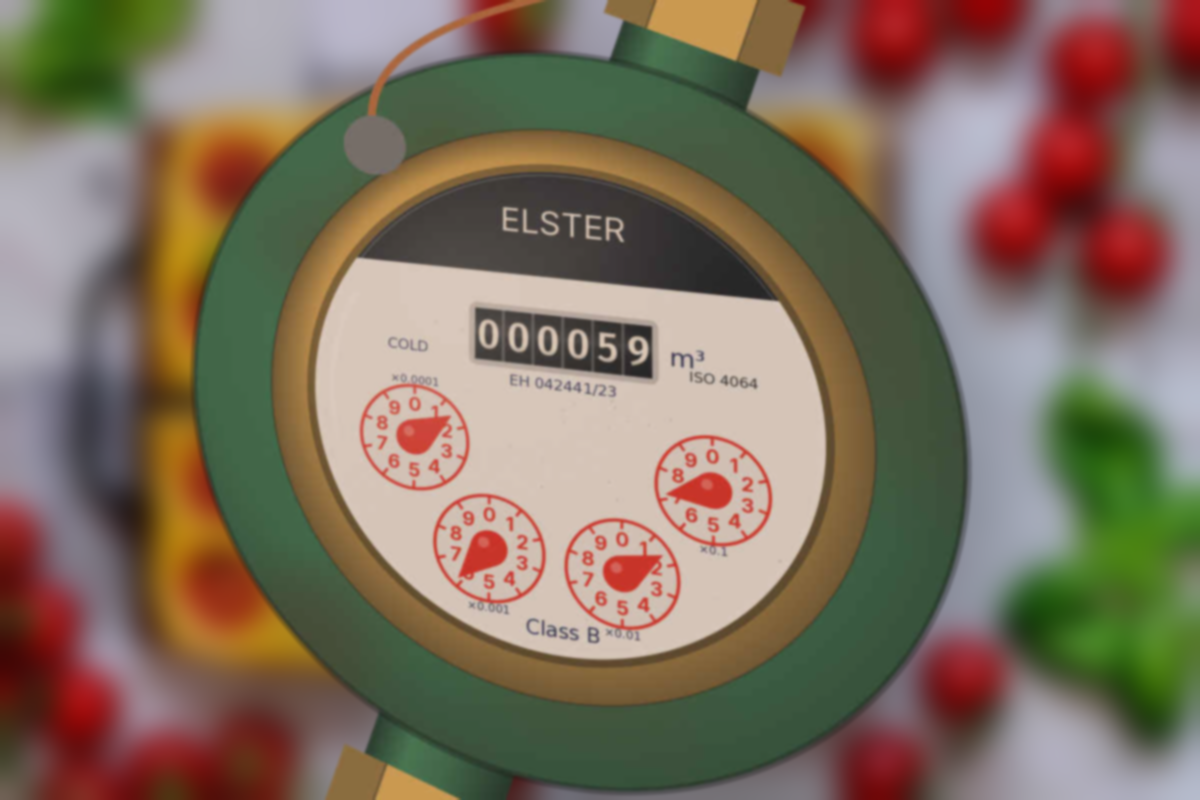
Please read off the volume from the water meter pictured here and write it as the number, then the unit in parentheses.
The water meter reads 59.7161 (m³)
